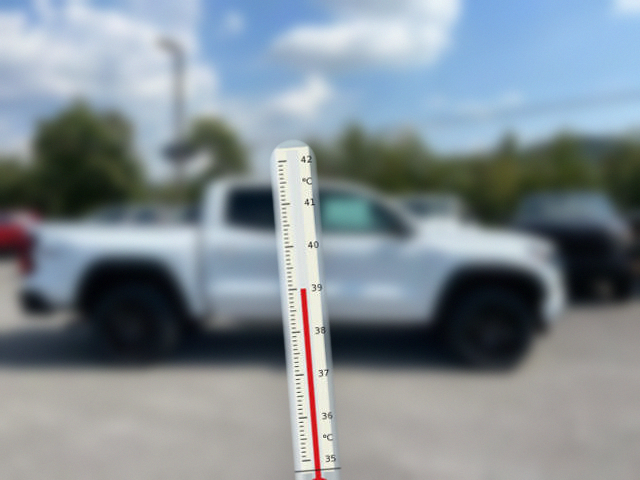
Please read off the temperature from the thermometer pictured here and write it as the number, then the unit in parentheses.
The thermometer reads 39 (°C)
